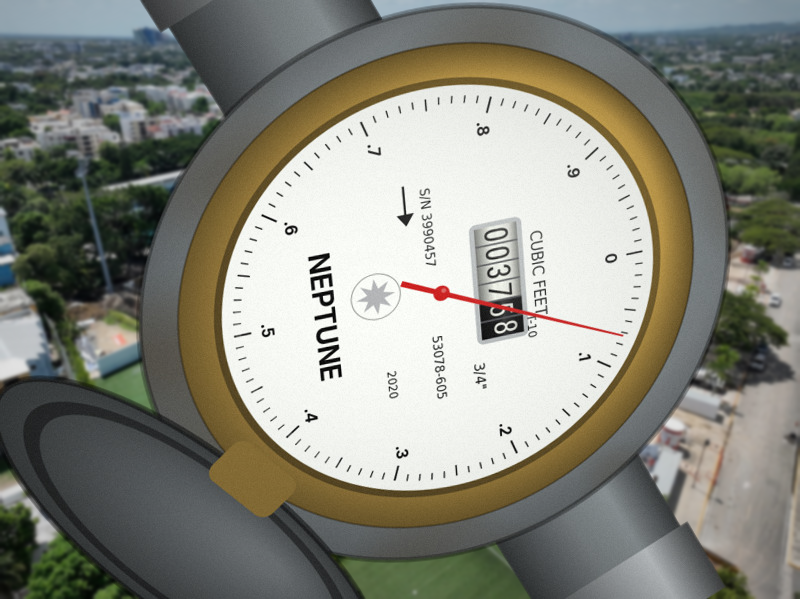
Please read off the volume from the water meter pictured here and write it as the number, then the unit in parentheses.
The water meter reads 3758.07 (ft³)
